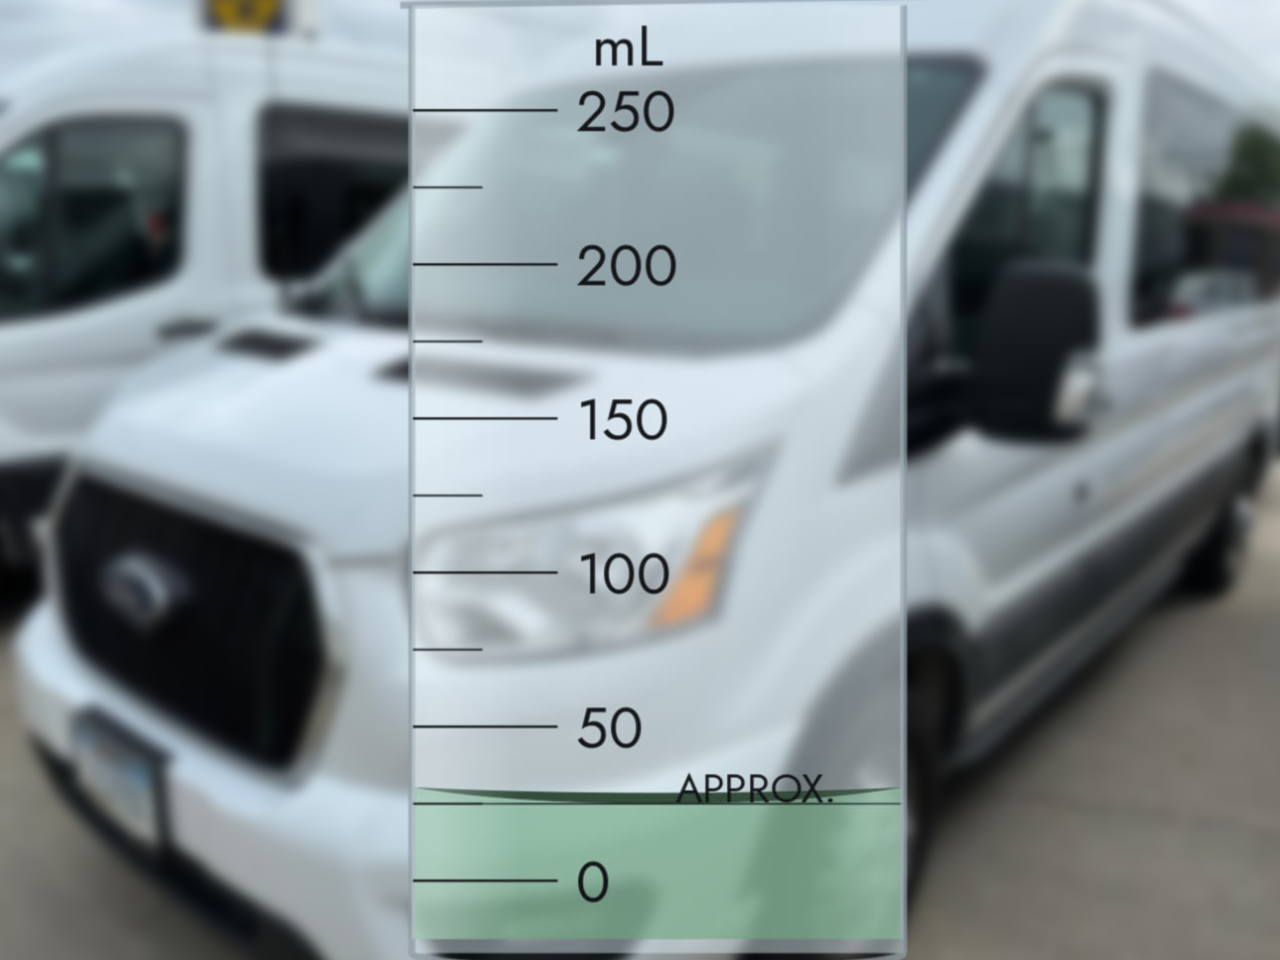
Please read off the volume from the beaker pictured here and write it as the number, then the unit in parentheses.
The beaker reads 25 (mL)
